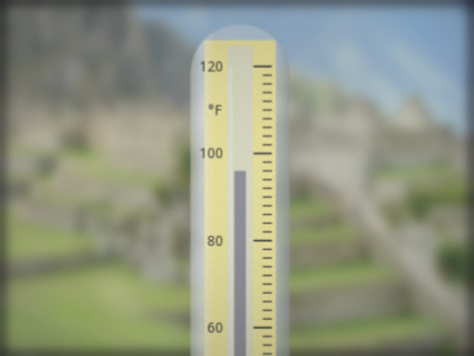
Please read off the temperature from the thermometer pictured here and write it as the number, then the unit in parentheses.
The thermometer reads 96 (°F)
